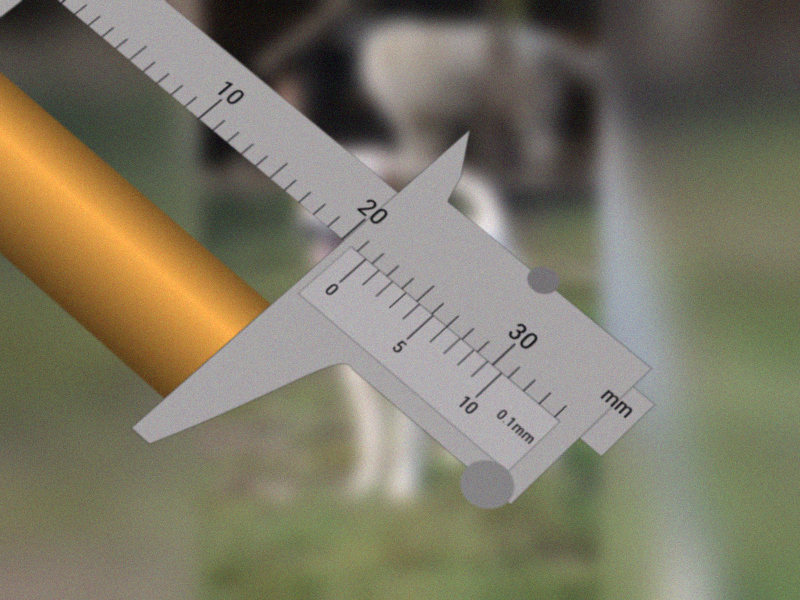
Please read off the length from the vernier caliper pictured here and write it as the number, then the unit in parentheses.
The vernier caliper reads 21.6 (mm)
